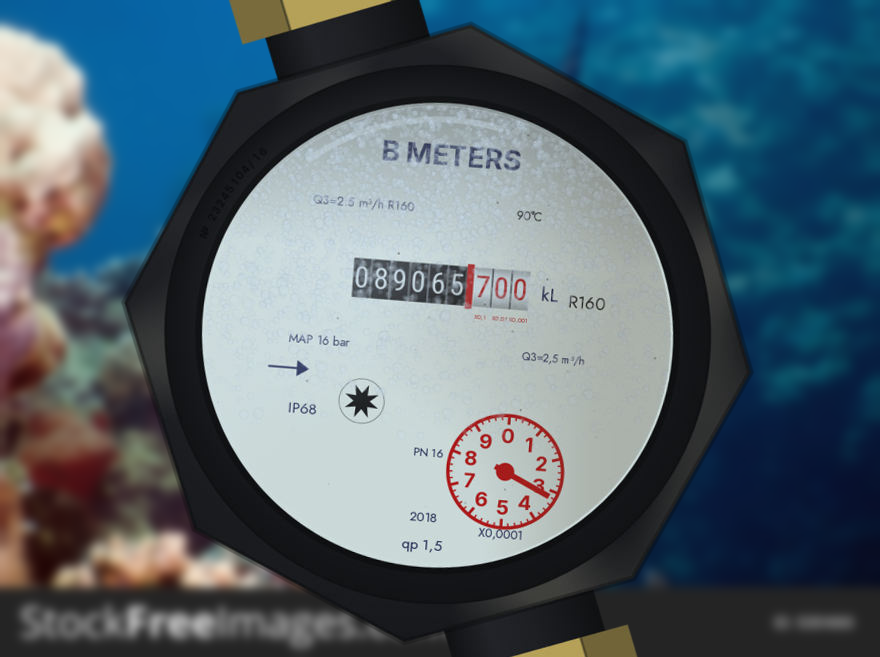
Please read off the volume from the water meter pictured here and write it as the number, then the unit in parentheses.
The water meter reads 89065.7003 (kL)
